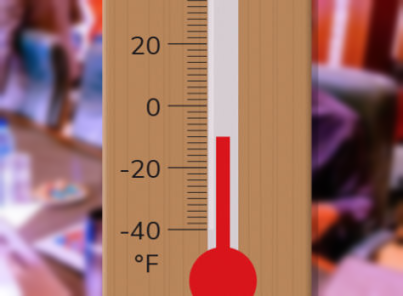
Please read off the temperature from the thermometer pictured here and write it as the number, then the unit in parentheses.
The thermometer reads -10 (°F)
